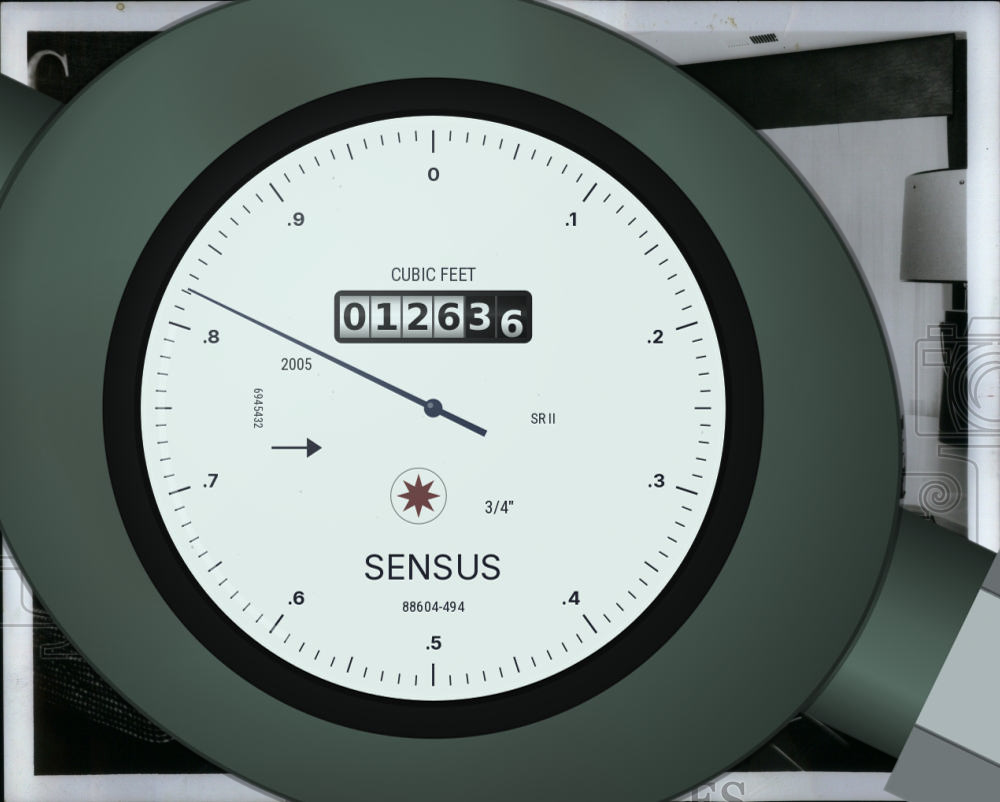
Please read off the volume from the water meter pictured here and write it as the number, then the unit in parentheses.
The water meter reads 12635.82 (ft³)
